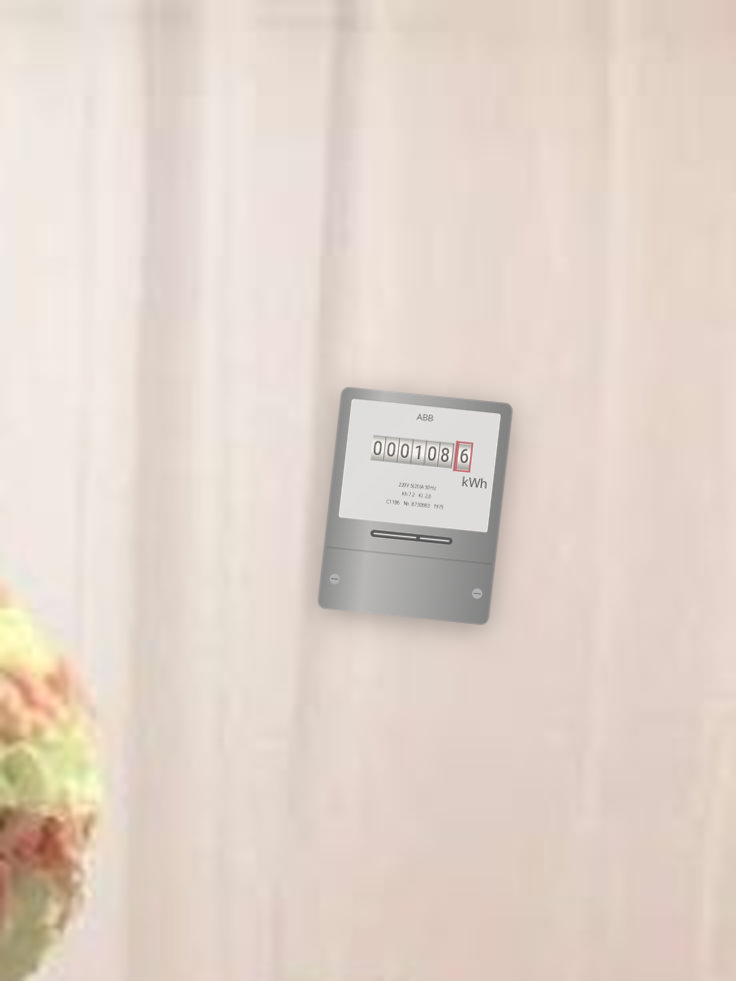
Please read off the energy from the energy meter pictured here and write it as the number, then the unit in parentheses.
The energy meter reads 108.6 (kWh)
